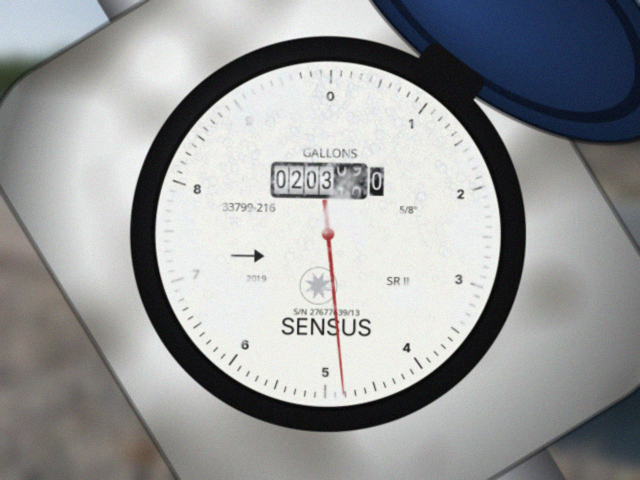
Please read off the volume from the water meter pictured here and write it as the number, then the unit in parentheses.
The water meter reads 203094.8 (gal)
